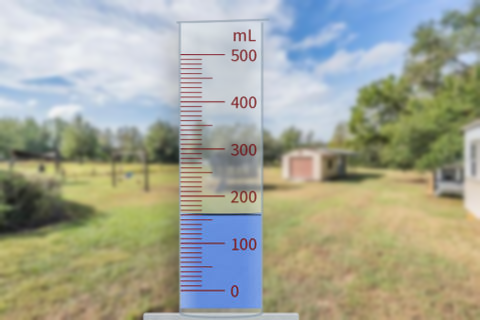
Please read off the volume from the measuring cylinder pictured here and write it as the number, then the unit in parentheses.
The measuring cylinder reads 160 (mL)
